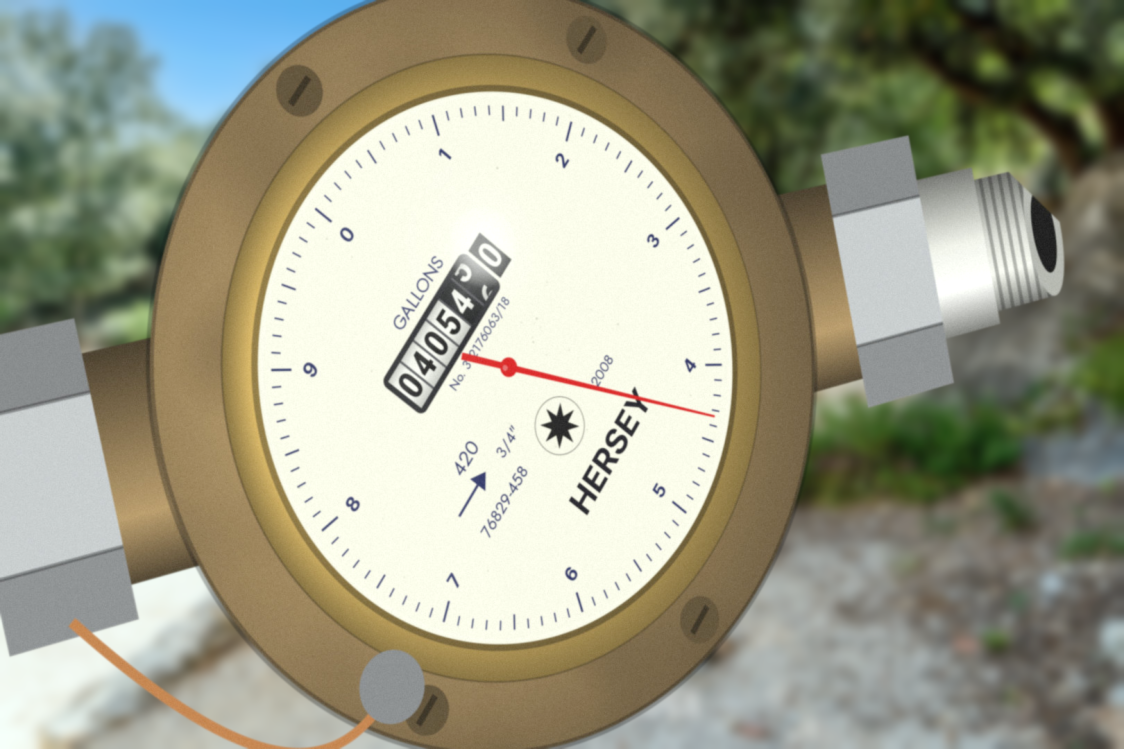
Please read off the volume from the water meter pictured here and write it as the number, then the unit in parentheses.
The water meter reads 405454.3 (gal)
